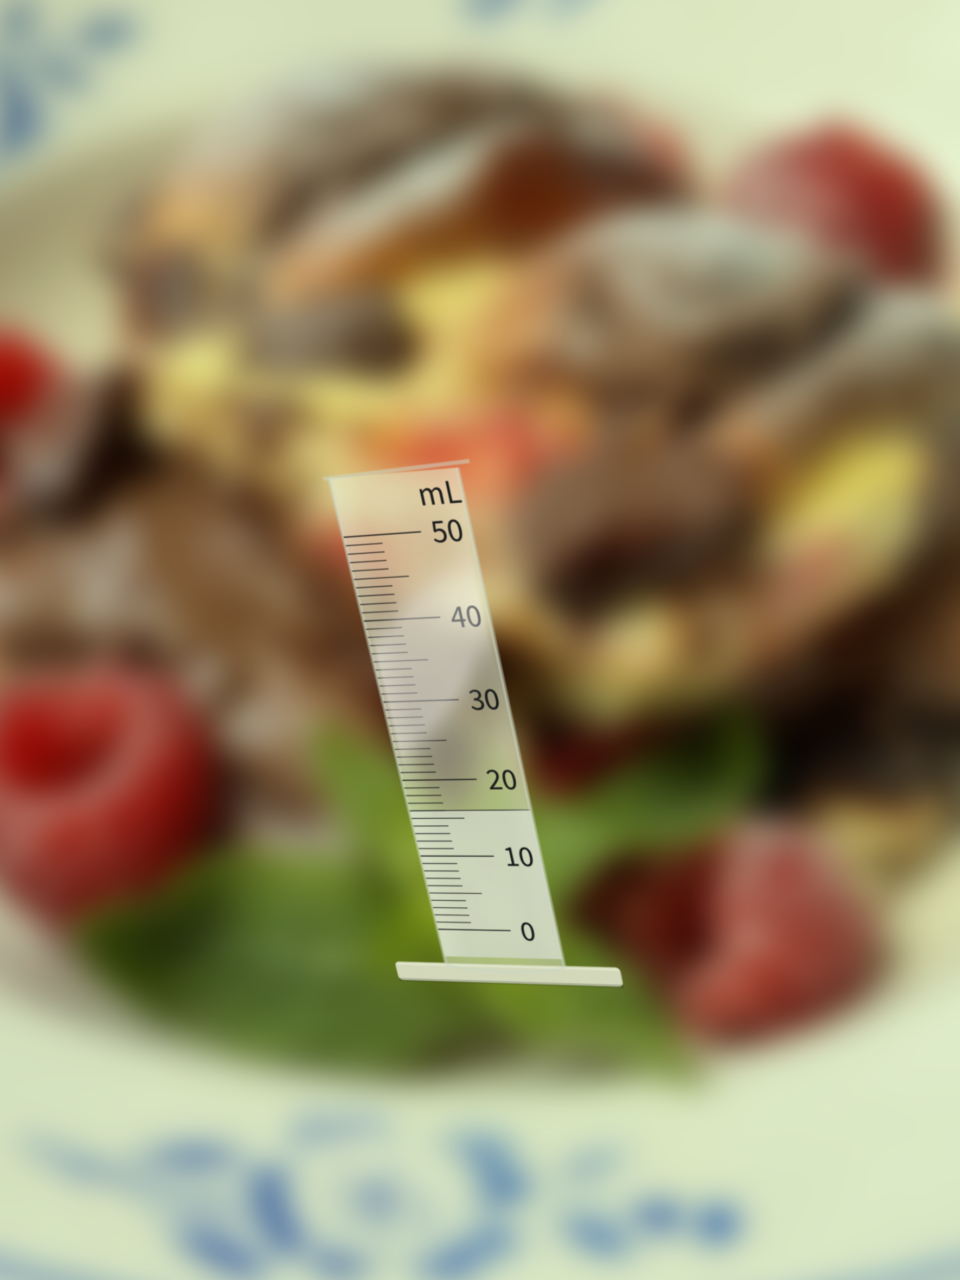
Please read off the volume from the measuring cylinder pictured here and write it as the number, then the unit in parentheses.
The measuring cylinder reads 16 (mL)
